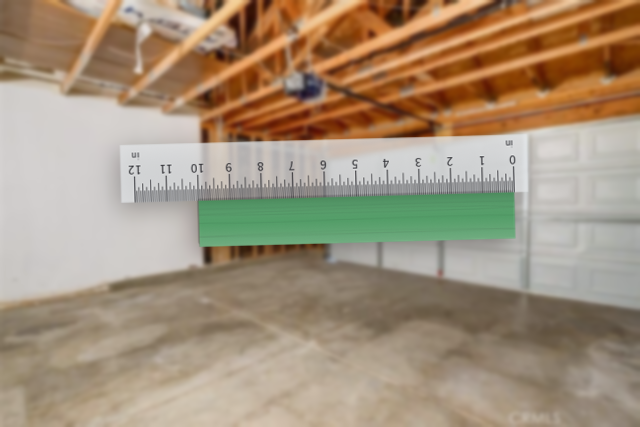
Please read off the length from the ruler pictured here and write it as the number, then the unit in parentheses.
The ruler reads 10 (in)
